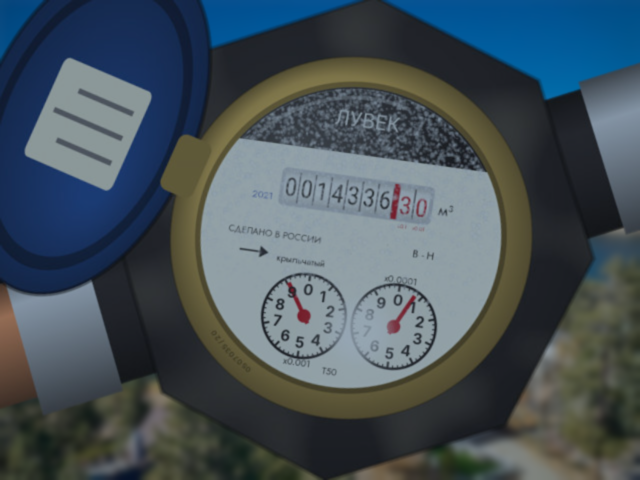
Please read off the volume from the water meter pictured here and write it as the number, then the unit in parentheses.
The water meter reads 14336.2990 (m³)
